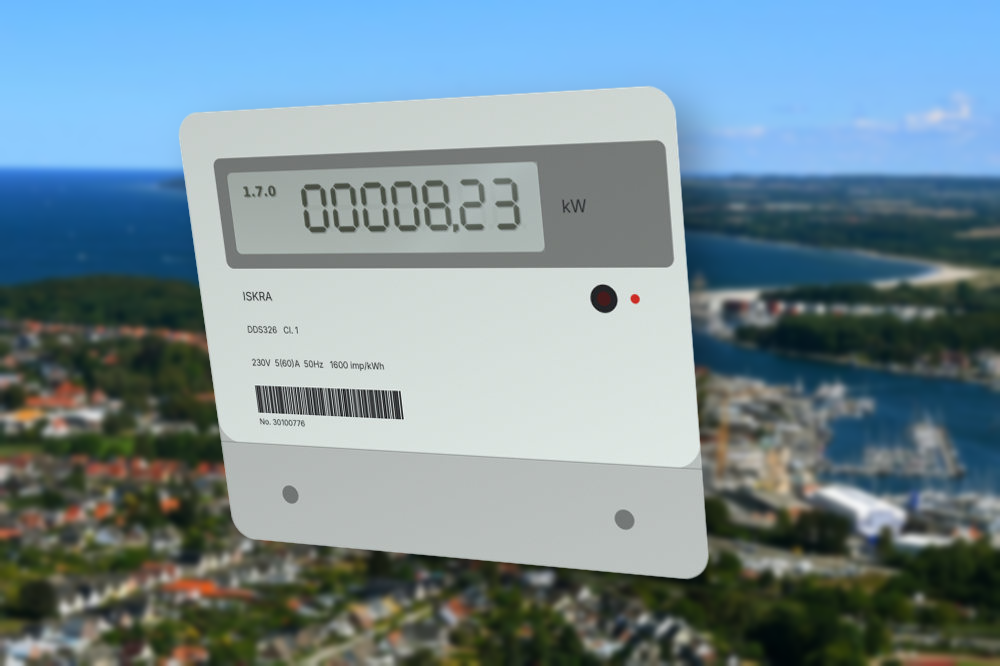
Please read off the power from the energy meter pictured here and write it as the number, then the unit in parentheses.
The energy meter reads 8.23 (kW)
